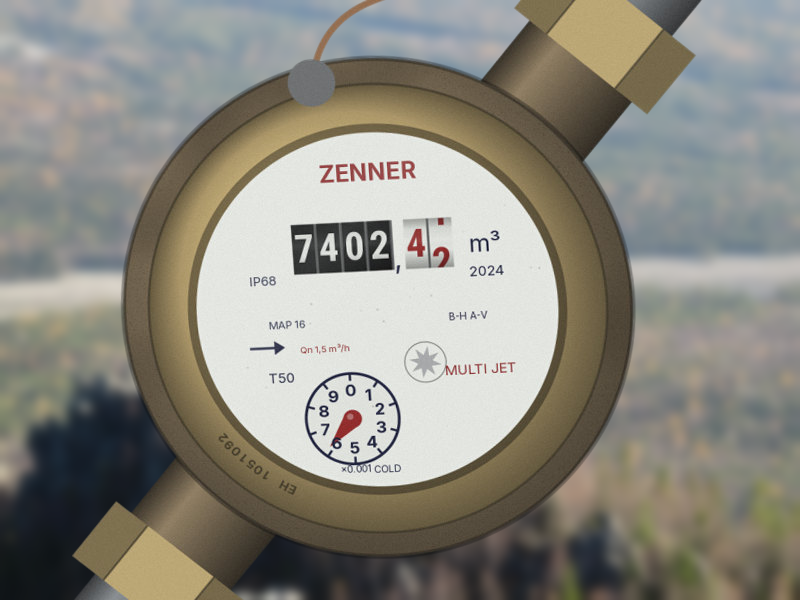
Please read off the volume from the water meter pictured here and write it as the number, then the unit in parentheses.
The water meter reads 7402.416 (m³)
